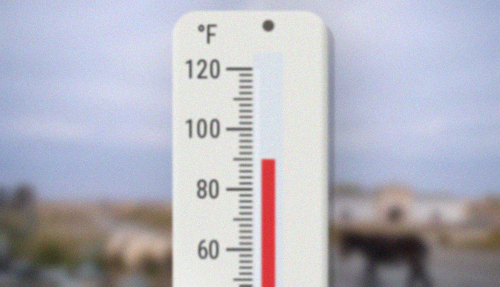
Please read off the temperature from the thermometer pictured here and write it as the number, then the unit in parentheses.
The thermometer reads 90 (°F)
